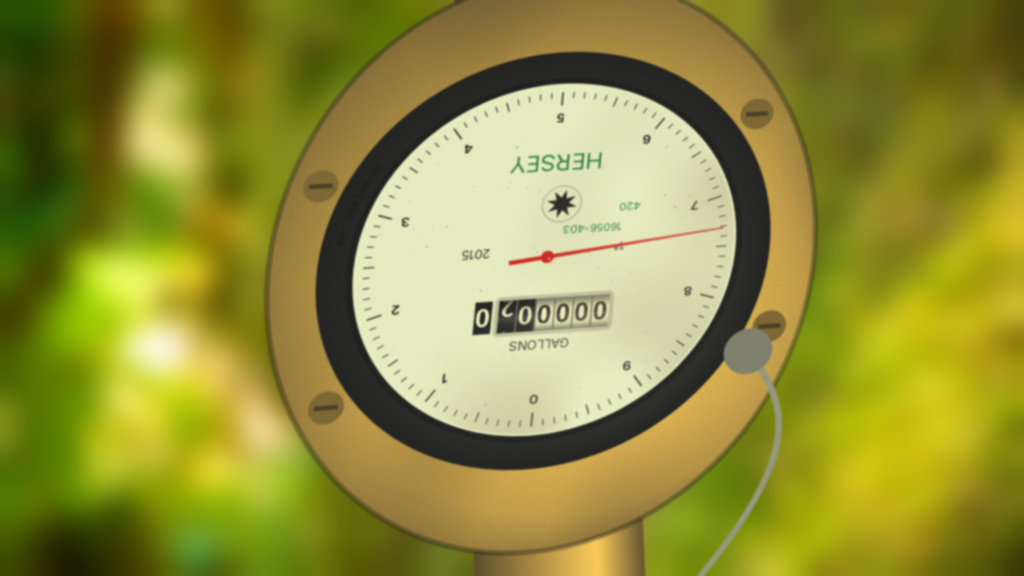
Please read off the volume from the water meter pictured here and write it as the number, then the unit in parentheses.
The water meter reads 17.3 (gal)
